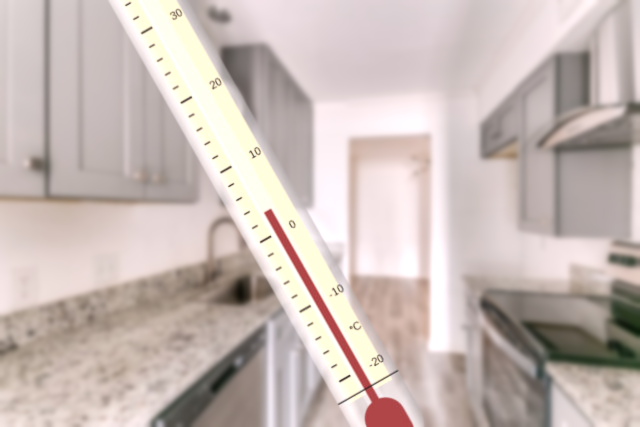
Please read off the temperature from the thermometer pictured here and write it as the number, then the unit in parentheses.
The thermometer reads 3 (°C)
